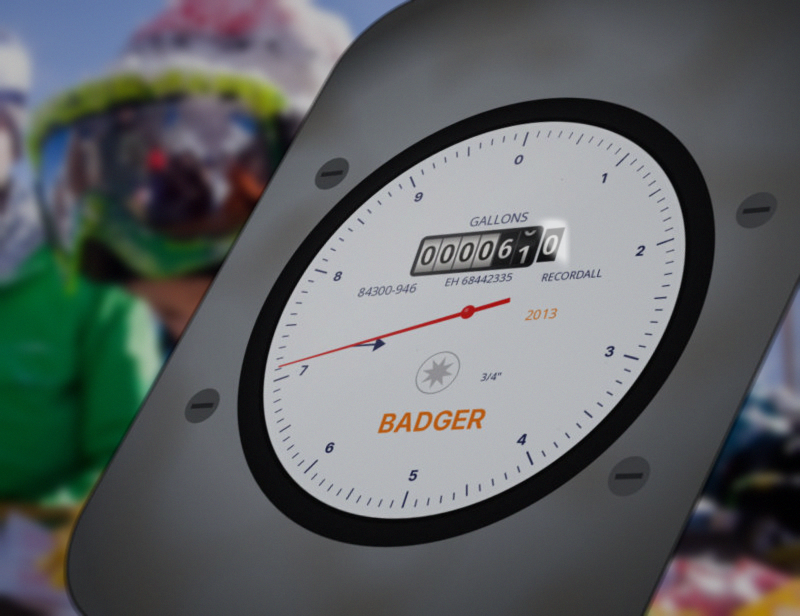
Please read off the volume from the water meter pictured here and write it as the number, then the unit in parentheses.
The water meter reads 607.1 (gal)
